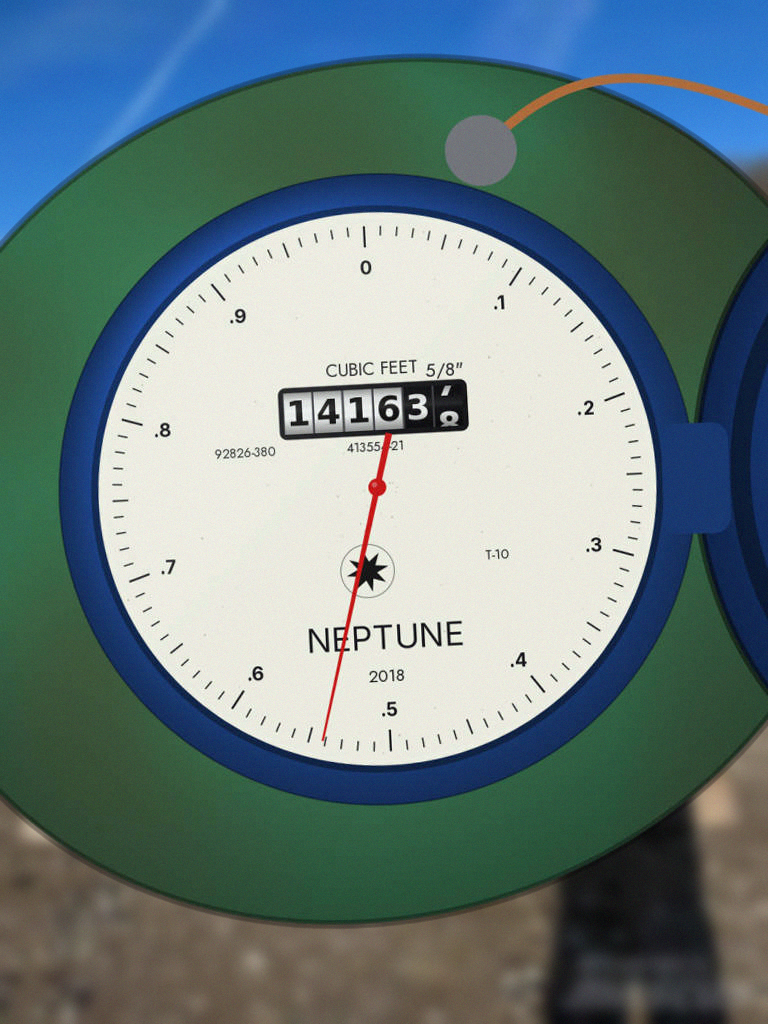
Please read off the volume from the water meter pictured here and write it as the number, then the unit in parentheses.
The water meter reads 141637.54 (ft³)
